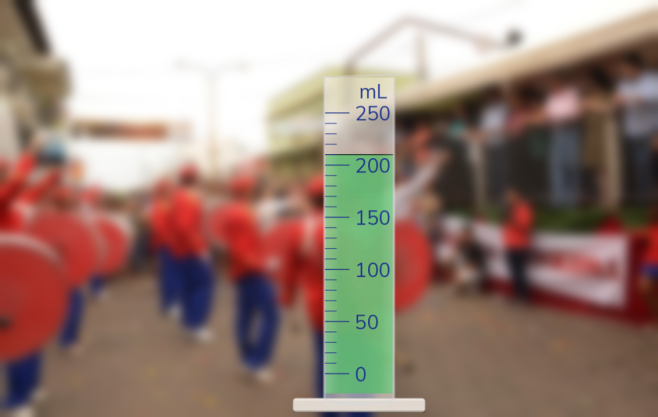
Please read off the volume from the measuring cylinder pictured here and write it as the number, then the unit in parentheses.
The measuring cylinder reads 210 (mL)
